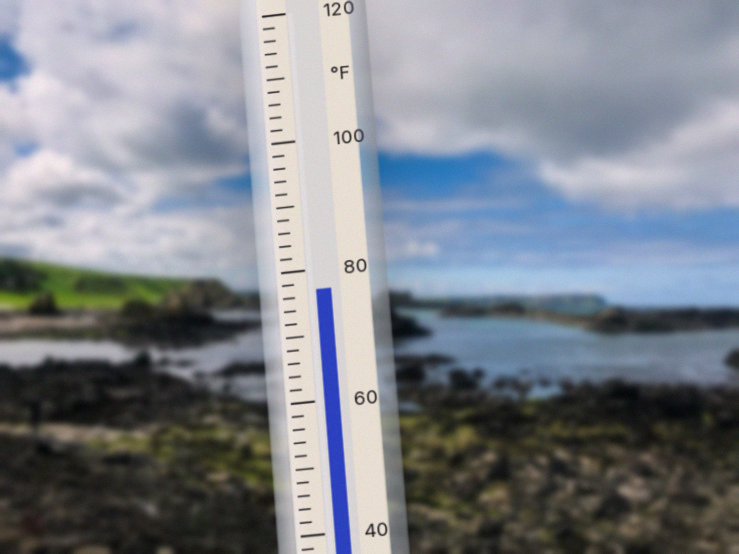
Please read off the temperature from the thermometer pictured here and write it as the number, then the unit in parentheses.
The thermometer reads 77 (°F)
